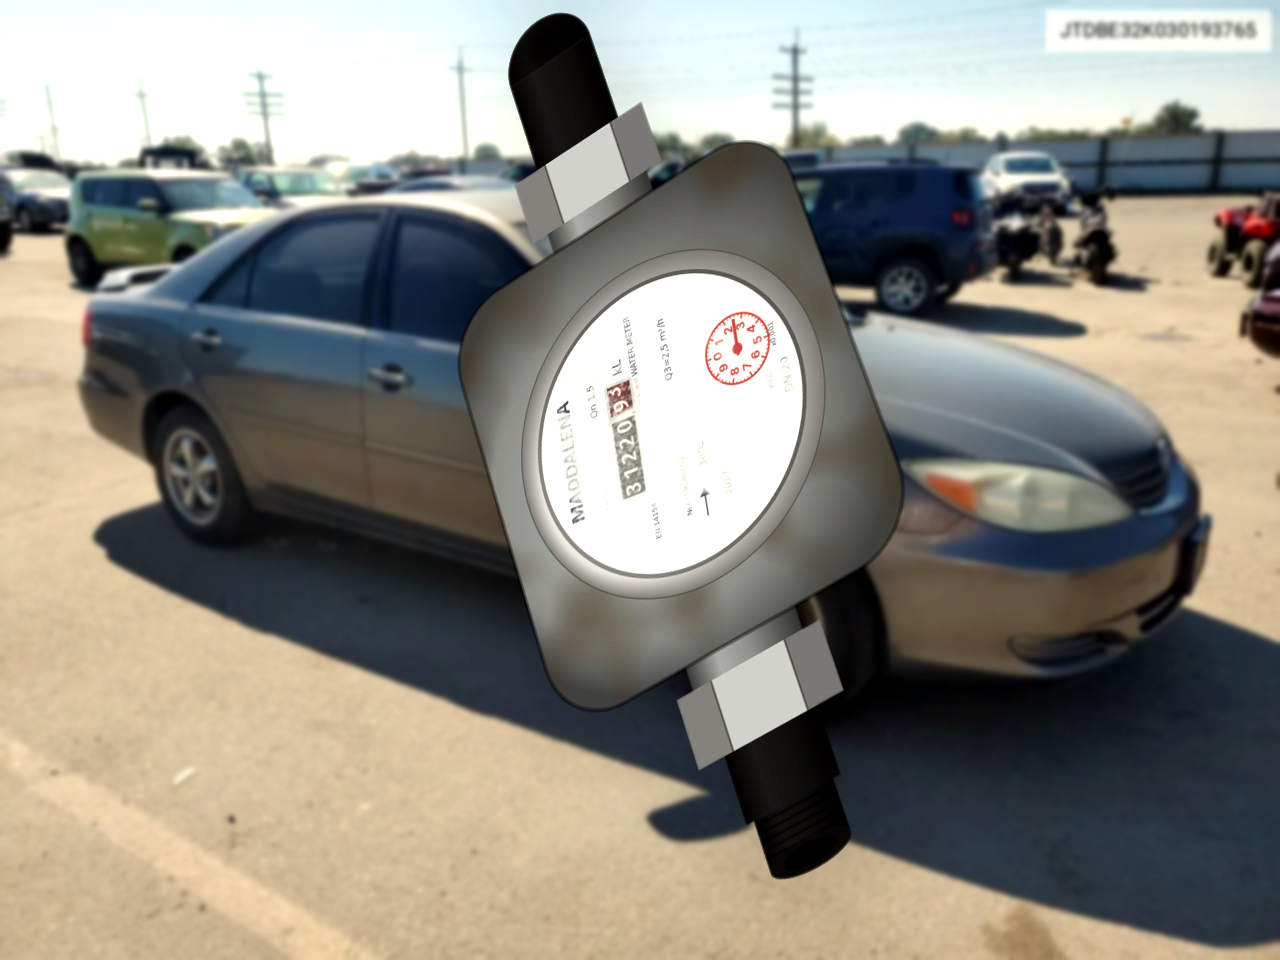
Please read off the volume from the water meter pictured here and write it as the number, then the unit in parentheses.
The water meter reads 31220.932 (kL)
